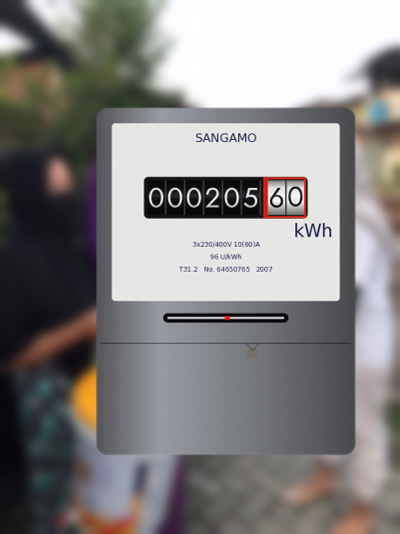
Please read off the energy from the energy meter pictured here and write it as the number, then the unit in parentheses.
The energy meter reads 205.60 (kWh)
